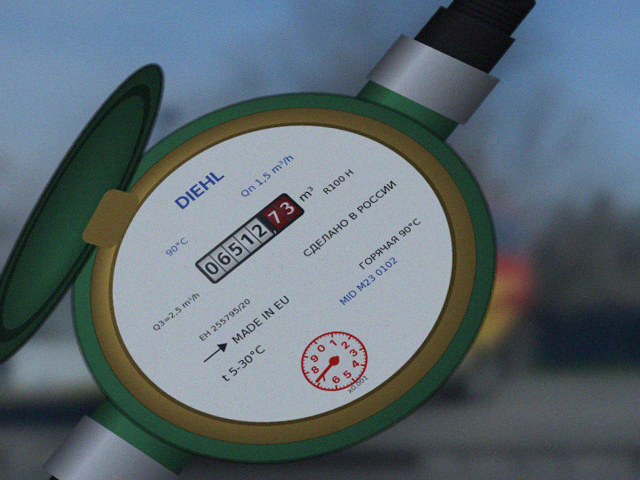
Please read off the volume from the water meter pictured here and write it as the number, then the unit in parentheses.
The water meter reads 6512.737 (m³)
